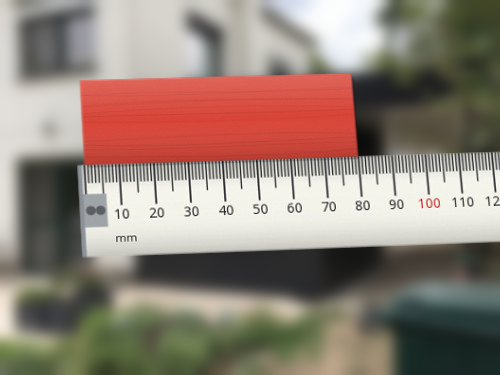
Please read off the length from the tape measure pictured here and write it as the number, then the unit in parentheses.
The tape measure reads 80 (mm)
